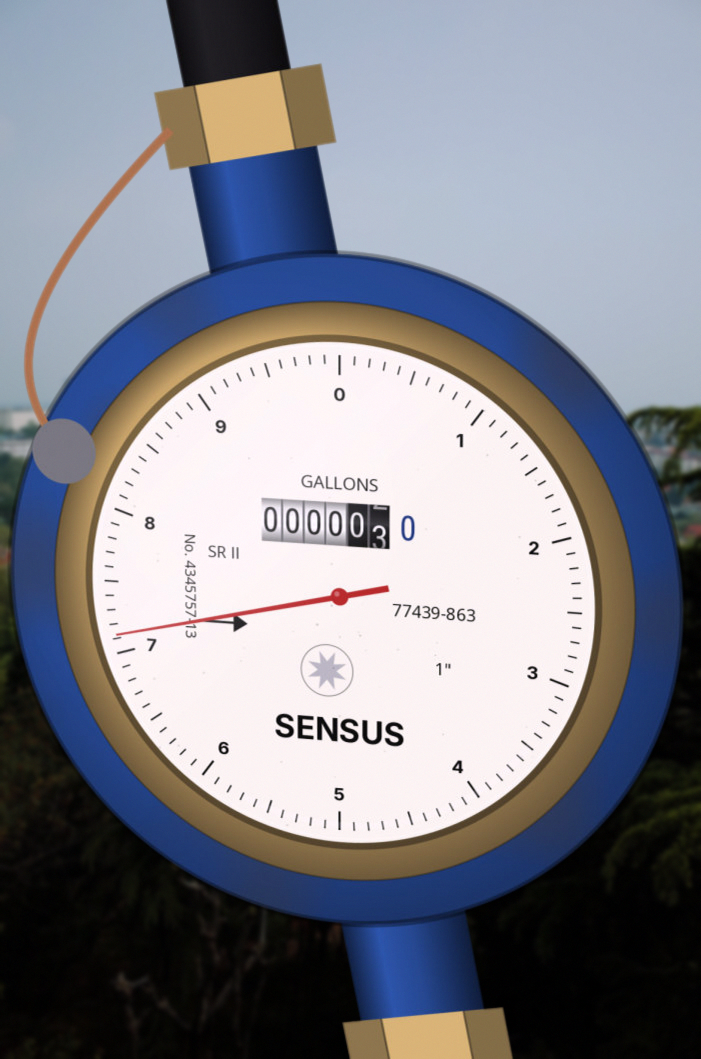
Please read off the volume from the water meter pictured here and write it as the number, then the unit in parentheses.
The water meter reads 27.1 (gal)
